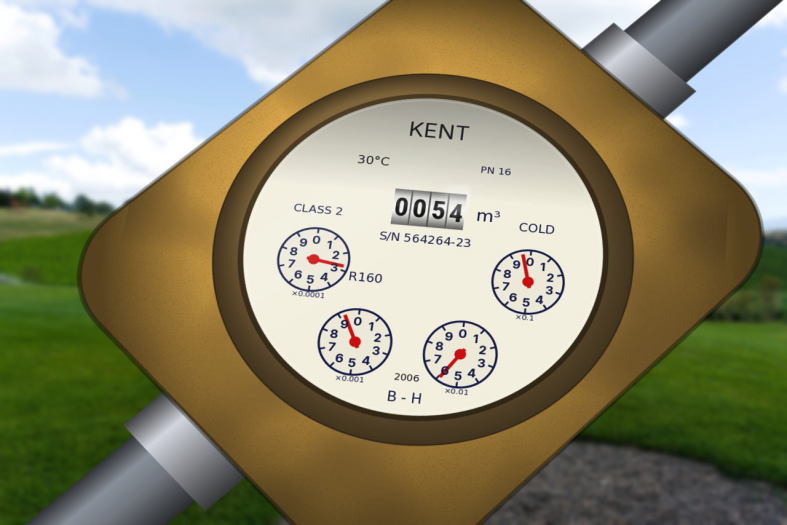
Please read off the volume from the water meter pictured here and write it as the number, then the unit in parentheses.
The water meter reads 53.9592 (m³)
